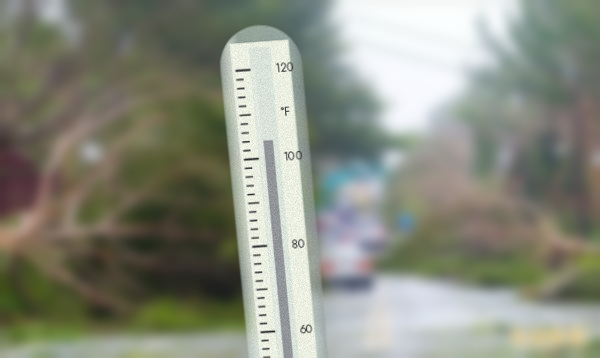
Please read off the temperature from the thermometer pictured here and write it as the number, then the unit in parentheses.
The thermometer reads 104 (°F)
